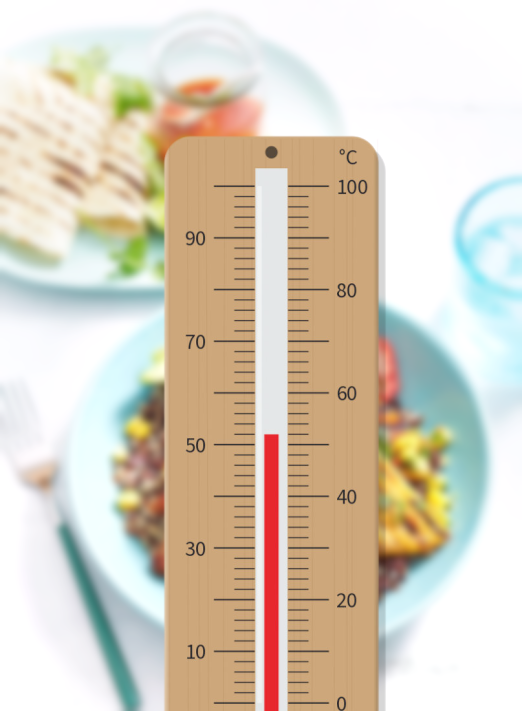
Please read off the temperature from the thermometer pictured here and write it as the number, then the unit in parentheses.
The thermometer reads 52 (°C)
